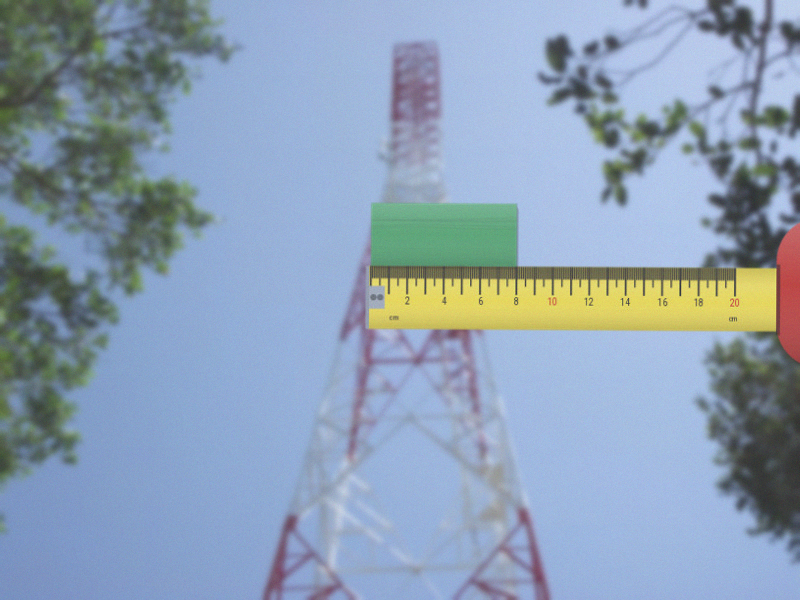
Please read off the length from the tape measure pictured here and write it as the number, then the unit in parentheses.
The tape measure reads 8 (cm)
